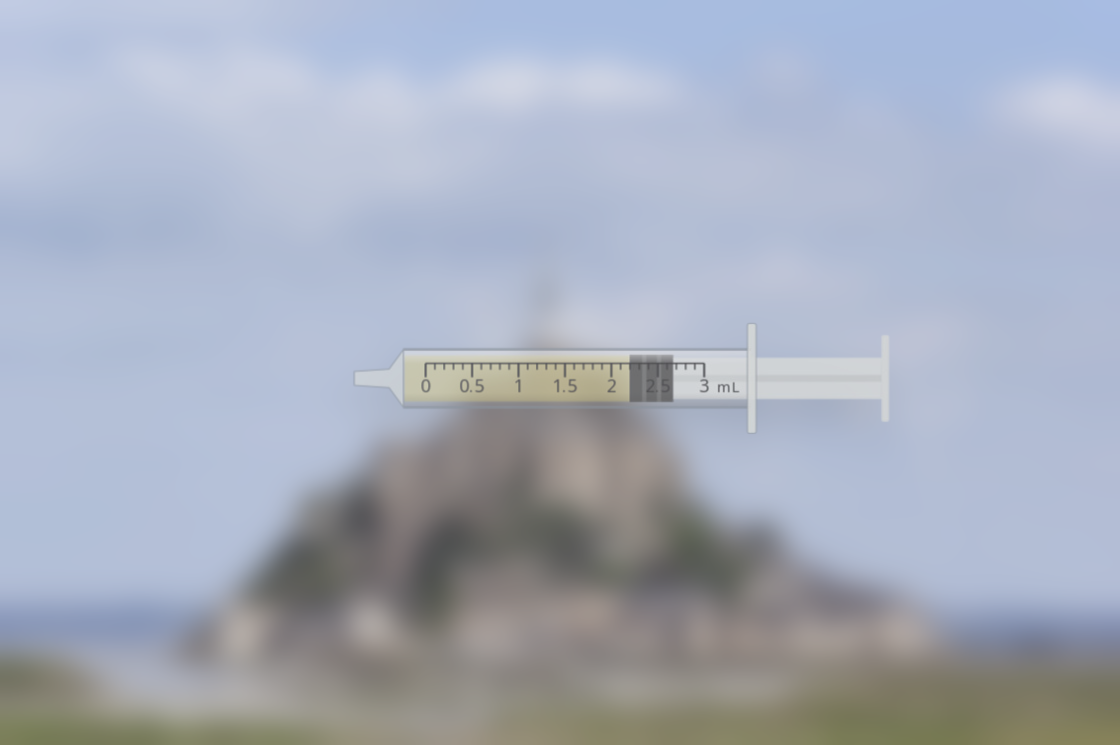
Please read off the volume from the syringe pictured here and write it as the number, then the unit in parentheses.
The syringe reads 2.2 (mL)
